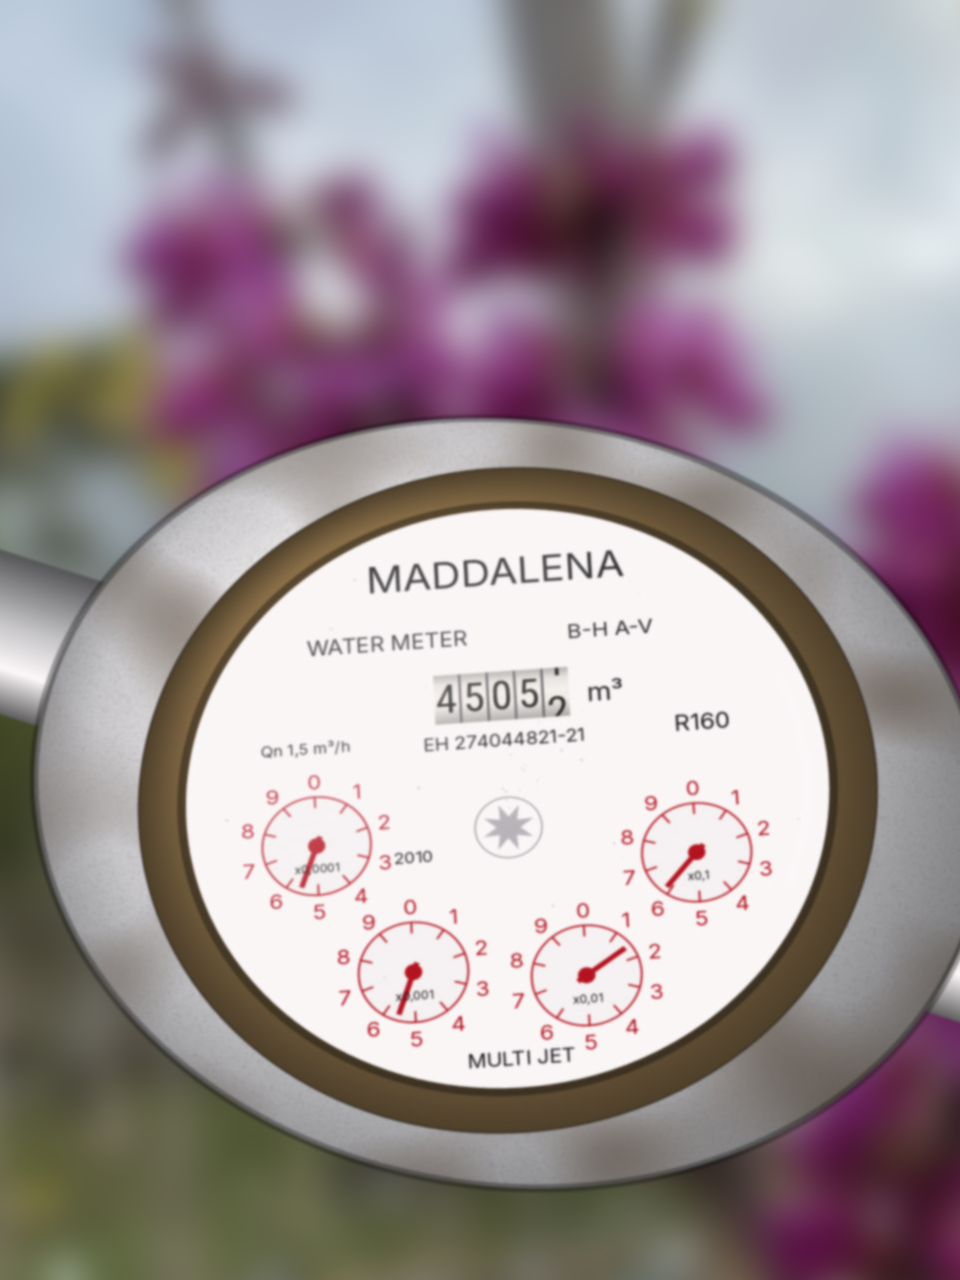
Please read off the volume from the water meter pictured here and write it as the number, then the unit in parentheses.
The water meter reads 45051.6155 (m³)
